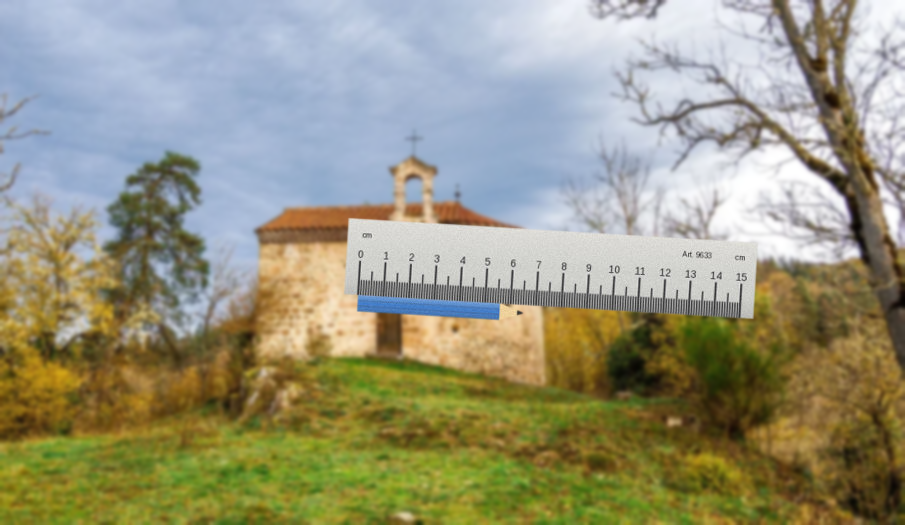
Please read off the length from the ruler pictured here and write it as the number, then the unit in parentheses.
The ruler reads 6.5 (cm)
